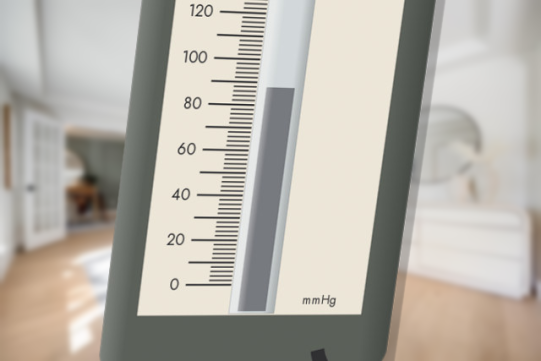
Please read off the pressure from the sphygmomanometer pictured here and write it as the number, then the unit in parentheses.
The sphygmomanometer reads 88 (mmHg)
